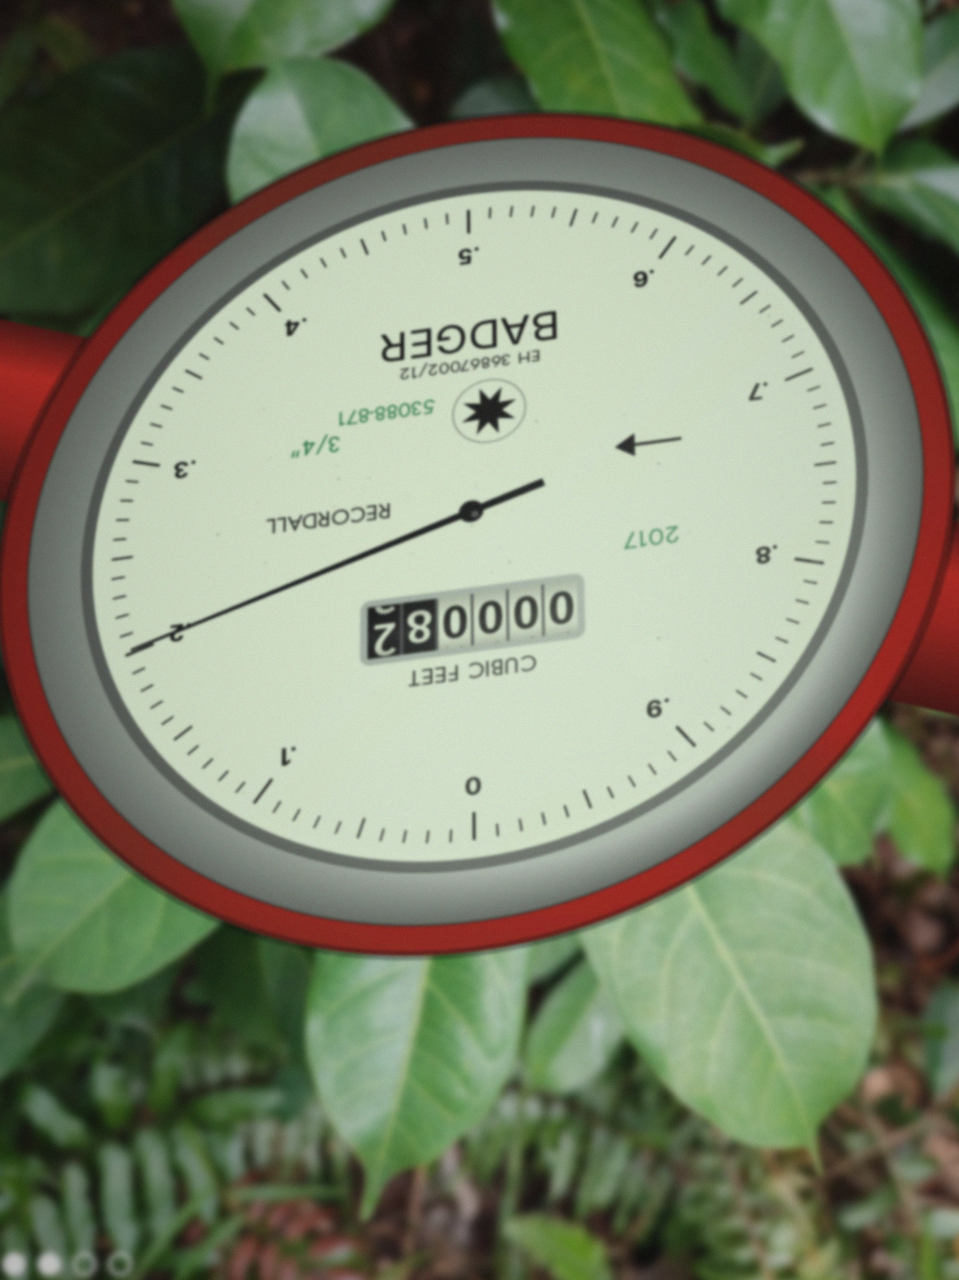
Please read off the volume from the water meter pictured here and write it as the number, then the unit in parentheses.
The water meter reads 82.20 (ft³)
